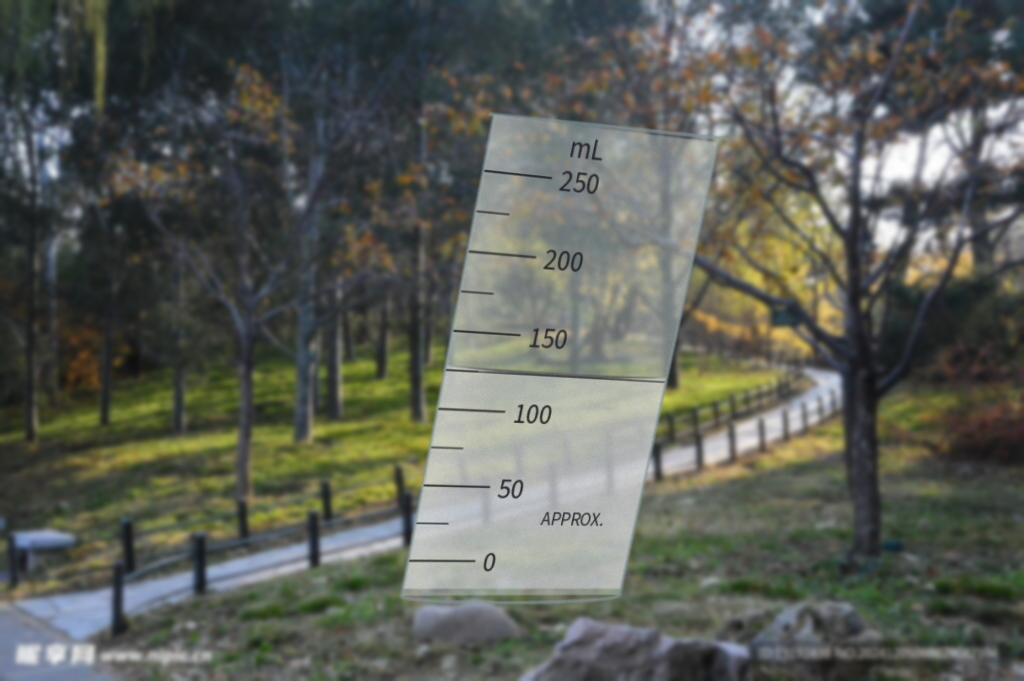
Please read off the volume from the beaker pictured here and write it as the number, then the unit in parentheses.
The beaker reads 125 (mL)
